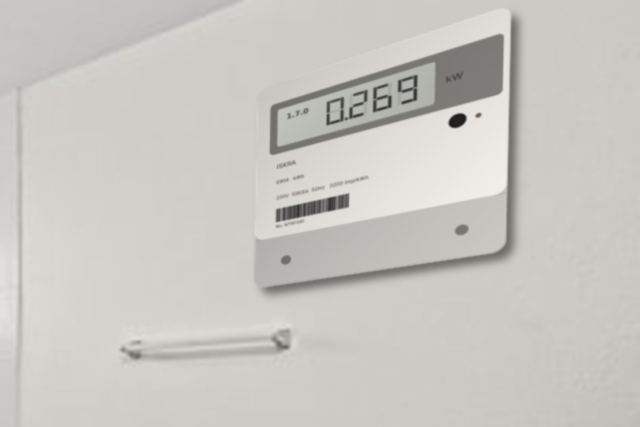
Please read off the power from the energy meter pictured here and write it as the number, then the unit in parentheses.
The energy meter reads 0.269 (kW)
